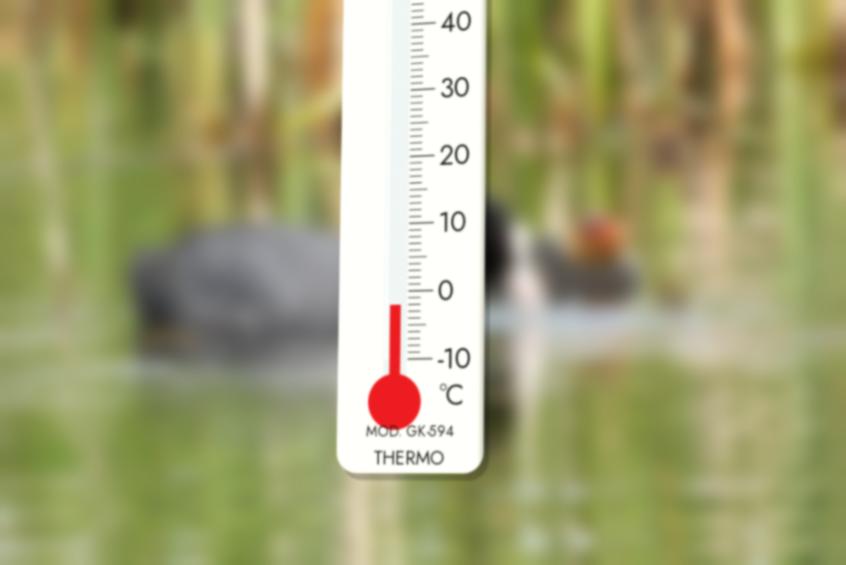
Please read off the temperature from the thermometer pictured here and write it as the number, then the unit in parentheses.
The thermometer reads -2 (°C)
